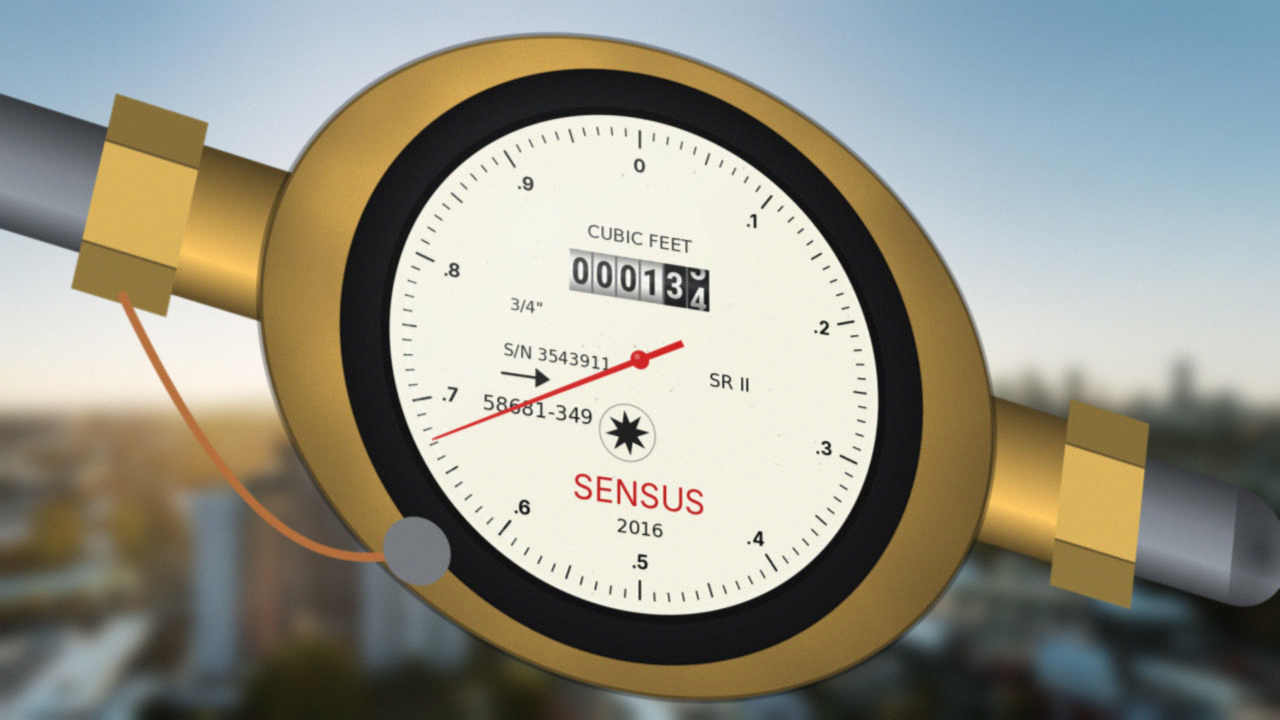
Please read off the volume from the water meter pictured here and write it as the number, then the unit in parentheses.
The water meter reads 133.67 (ft³)
